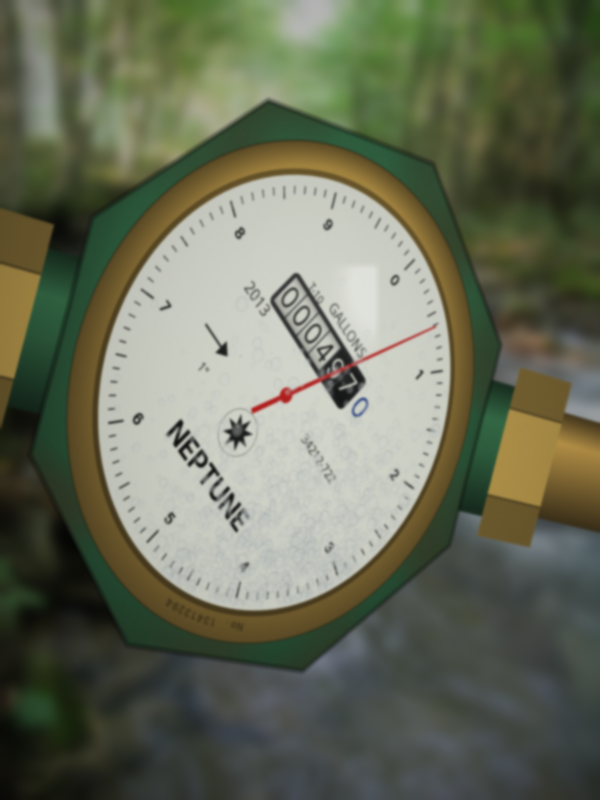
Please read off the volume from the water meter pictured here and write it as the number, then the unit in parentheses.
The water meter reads 4970.6 (gal)
